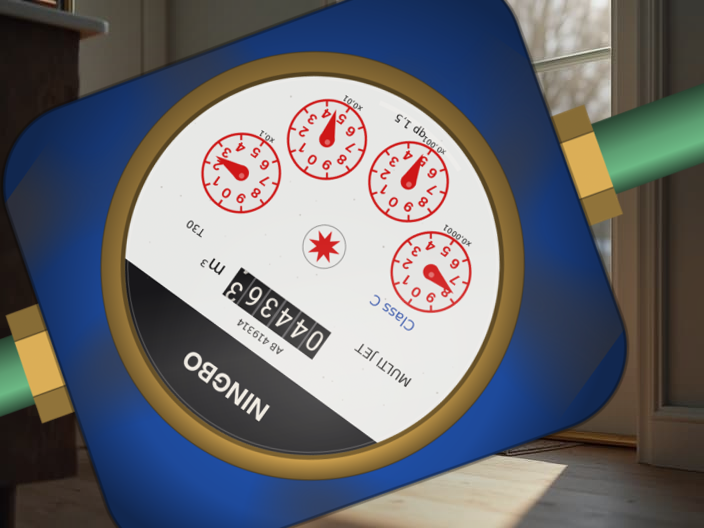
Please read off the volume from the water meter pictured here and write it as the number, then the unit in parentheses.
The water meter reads 44363.2447 (m³)
